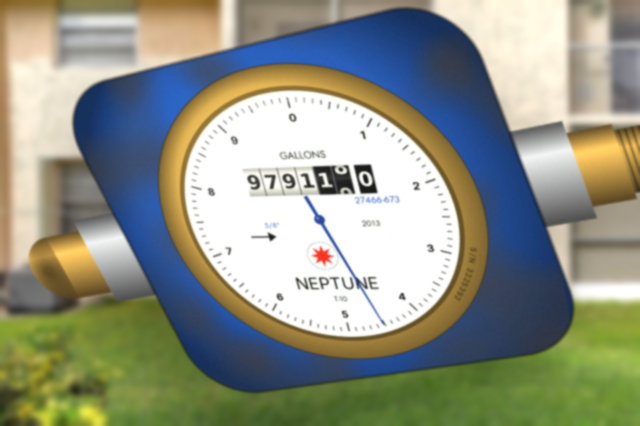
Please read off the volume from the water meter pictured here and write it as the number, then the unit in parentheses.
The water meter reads 9791184.5 (gal)
